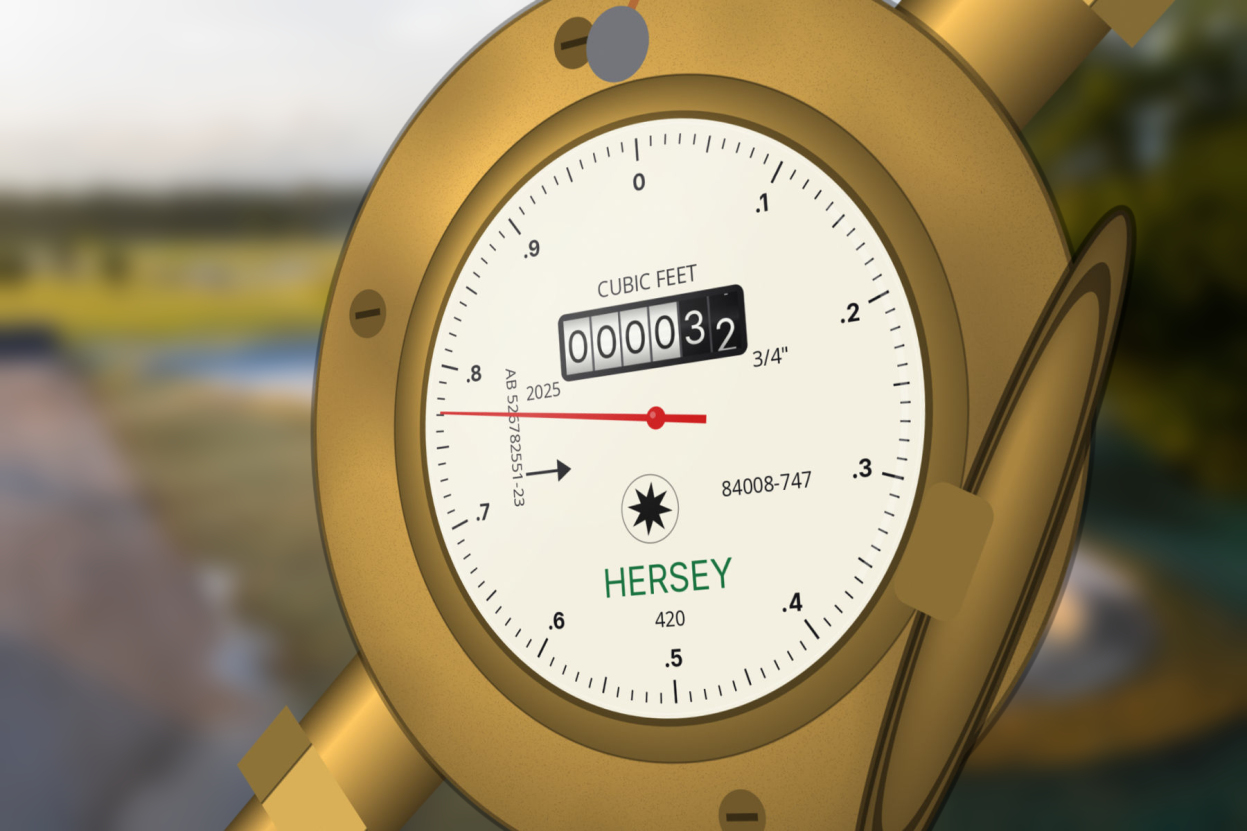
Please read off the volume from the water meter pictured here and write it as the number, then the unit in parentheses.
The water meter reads 31.77 (ft³)
